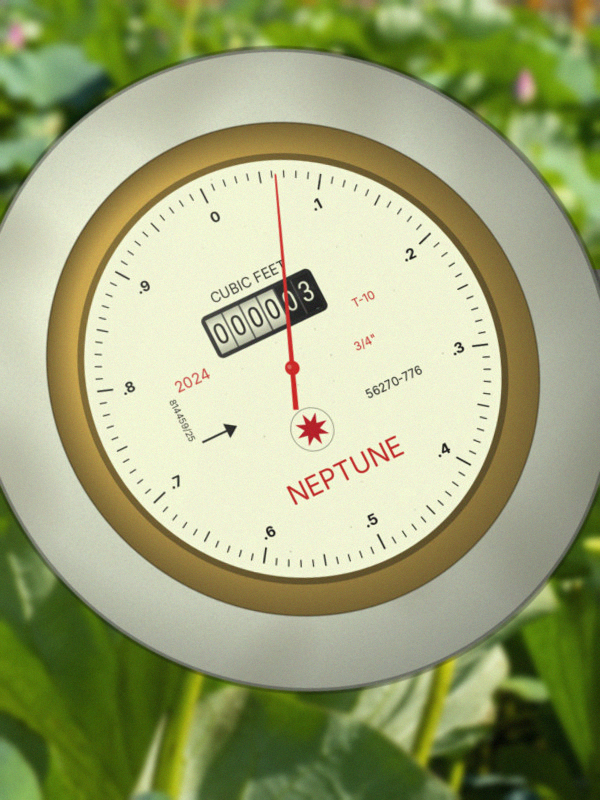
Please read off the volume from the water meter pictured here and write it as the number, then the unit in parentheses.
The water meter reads 3.06 (ft³)
